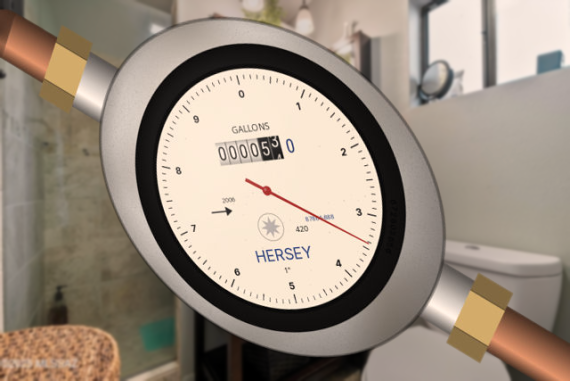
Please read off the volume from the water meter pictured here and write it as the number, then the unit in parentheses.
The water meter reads 533.4 (gal)
